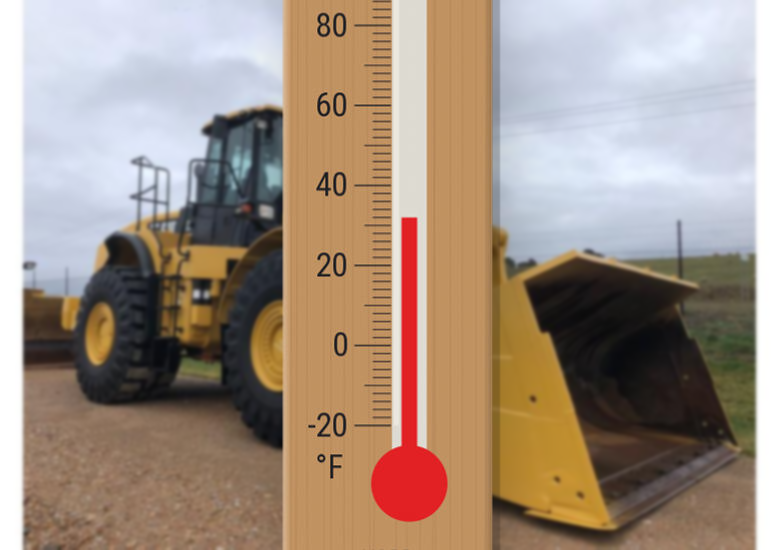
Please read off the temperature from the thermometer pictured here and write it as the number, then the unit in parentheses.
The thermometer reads 32 (°F)
